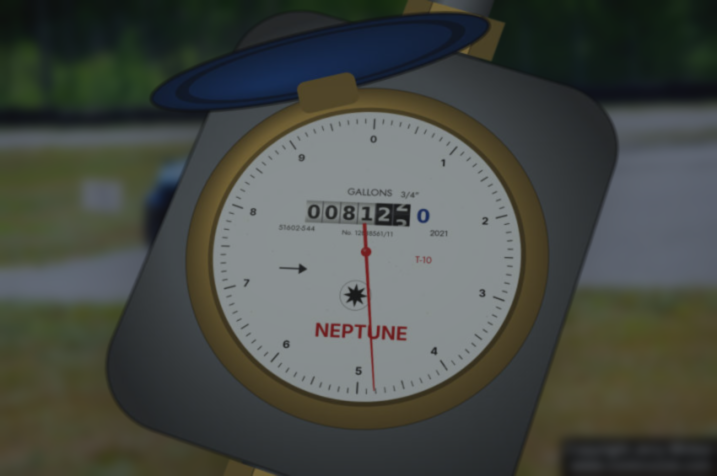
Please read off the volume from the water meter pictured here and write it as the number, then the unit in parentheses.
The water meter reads 81224.8 (gal)
